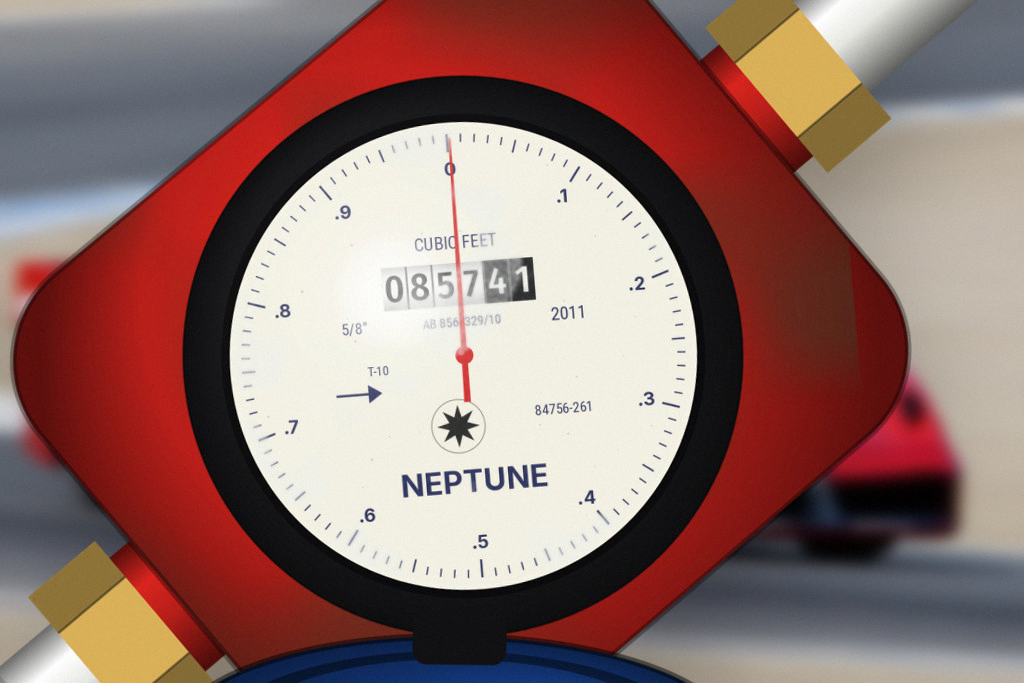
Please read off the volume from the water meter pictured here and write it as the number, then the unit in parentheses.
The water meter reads 85741.00 (ft³)
